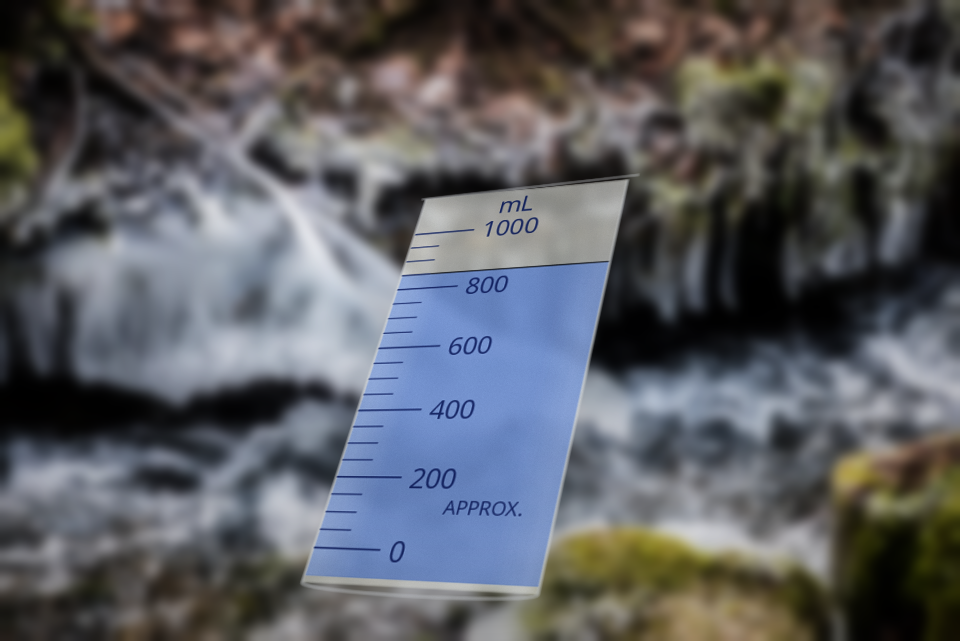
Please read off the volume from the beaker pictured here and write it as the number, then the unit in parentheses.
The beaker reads 850 (mL)
